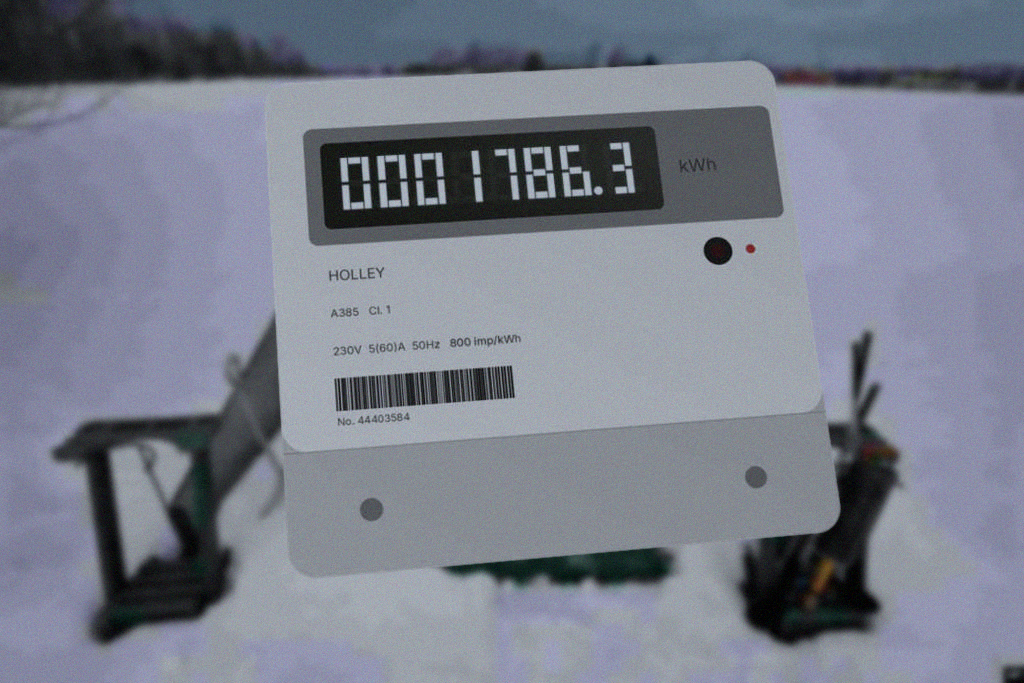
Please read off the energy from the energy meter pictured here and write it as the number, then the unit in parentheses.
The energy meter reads 1786.3 (kWh)
